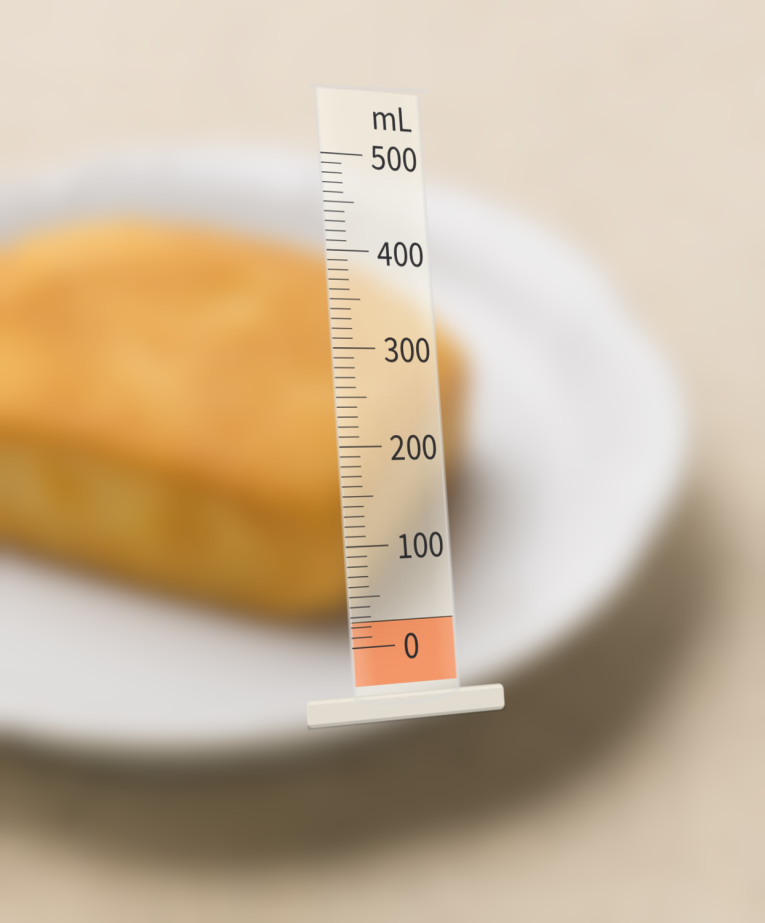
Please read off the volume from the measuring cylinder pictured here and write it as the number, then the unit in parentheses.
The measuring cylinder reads 25 (mL)
